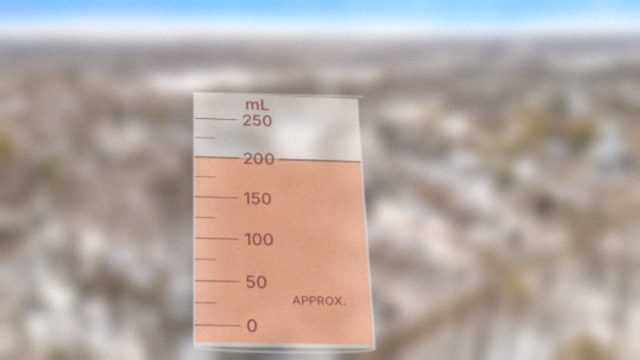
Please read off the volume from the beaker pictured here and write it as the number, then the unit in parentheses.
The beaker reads 200 (mL)
